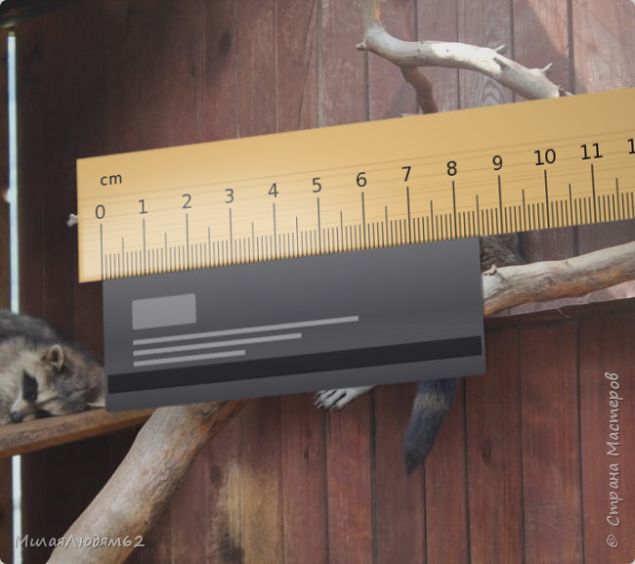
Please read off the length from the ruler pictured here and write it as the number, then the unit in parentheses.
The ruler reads 8.5 (cm)
